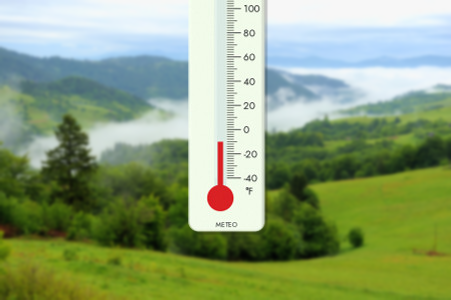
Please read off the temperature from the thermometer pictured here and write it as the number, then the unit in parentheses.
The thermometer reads -10 (°F)
